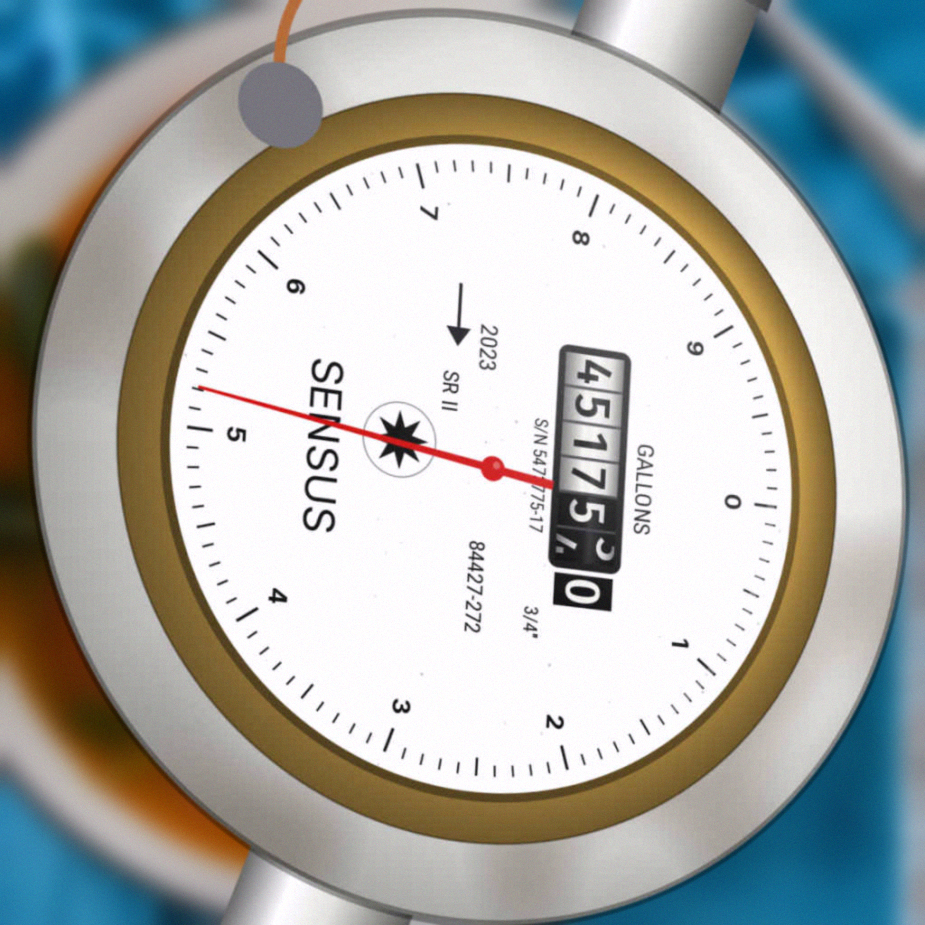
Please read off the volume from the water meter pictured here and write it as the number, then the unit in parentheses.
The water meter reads 4517535.2 (gal)
